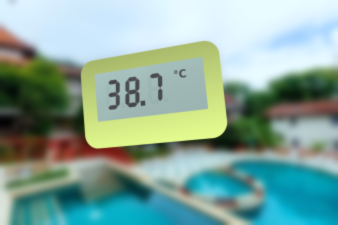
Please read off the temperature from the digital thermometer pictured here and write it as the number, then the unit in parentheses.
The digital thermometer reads 38.7 (°C)
